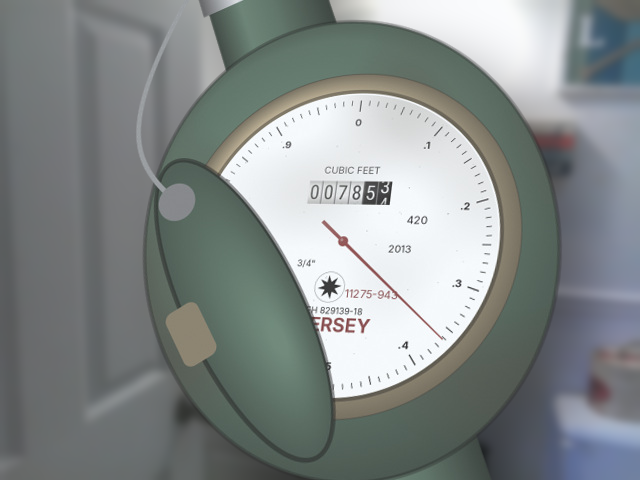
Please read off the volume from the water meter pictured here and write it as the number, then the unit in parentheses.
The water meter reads 7853.36 (ft³)
